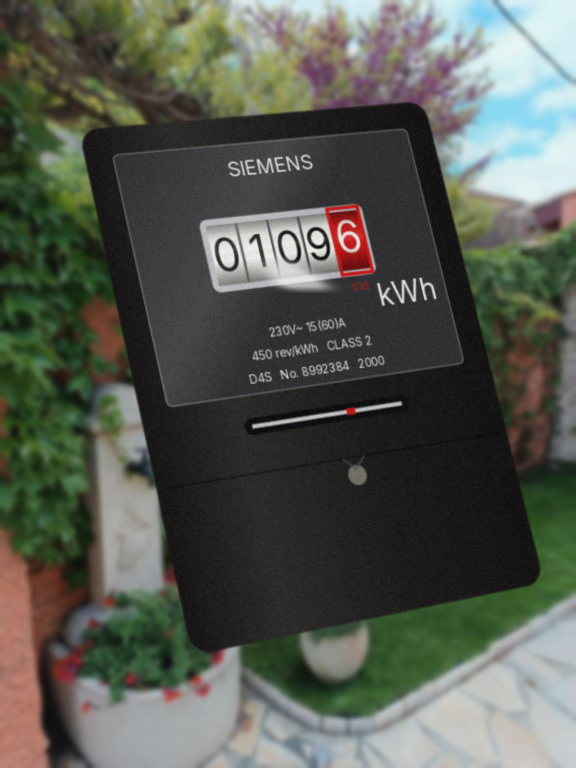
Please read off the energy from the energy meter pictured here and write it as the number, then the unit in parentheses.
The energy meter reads 109.6 (kWh)
